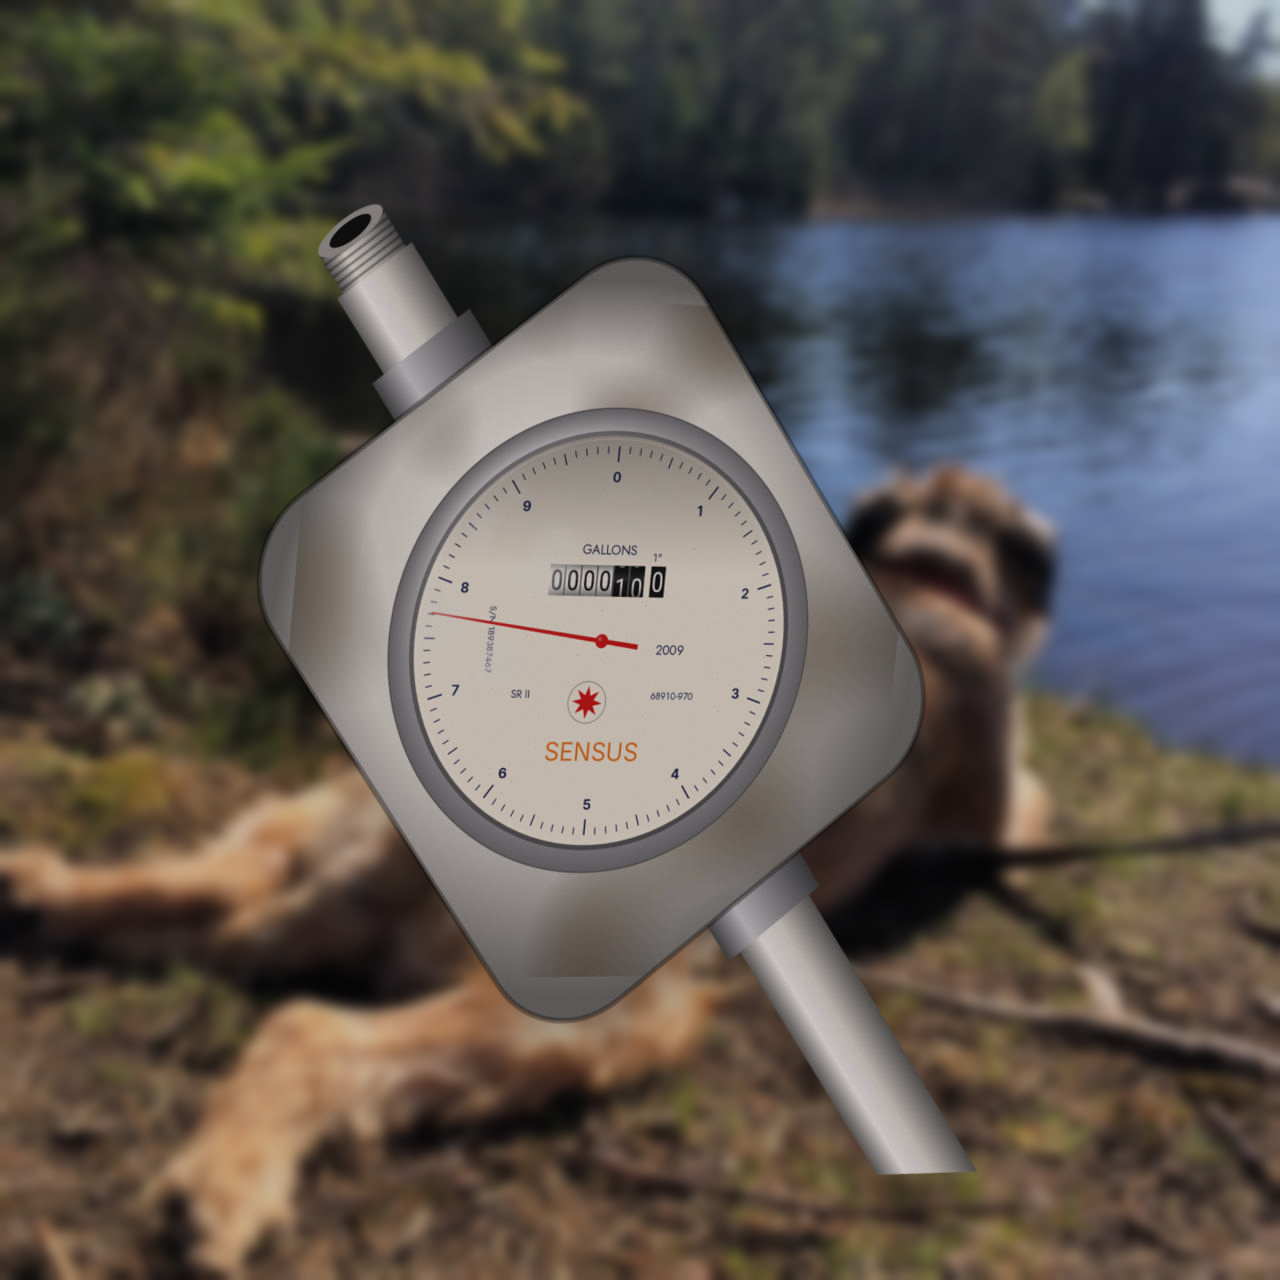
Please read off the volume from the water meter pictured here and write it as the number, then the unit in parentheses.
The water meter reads 97.7 (gal)
